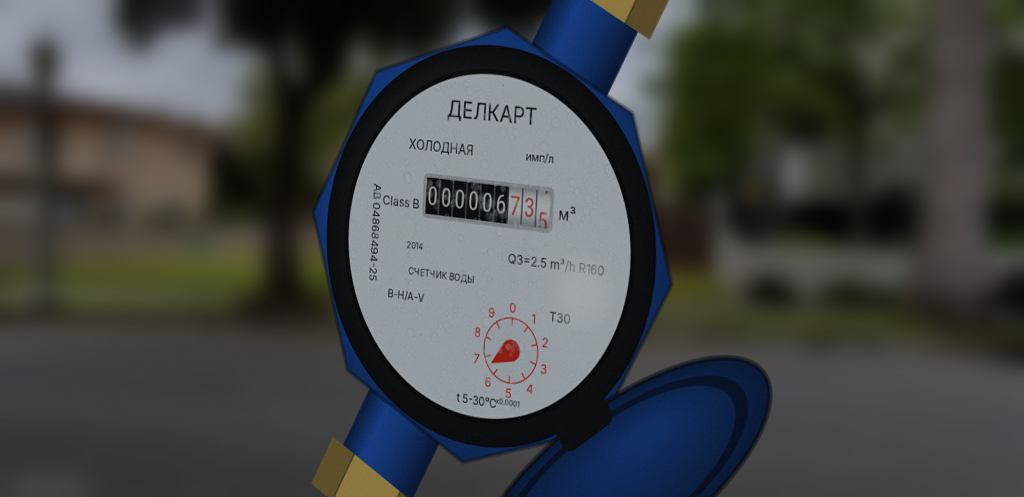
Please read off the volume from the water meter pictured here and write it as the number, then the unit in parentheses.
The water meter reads 6.7346 (m³)
